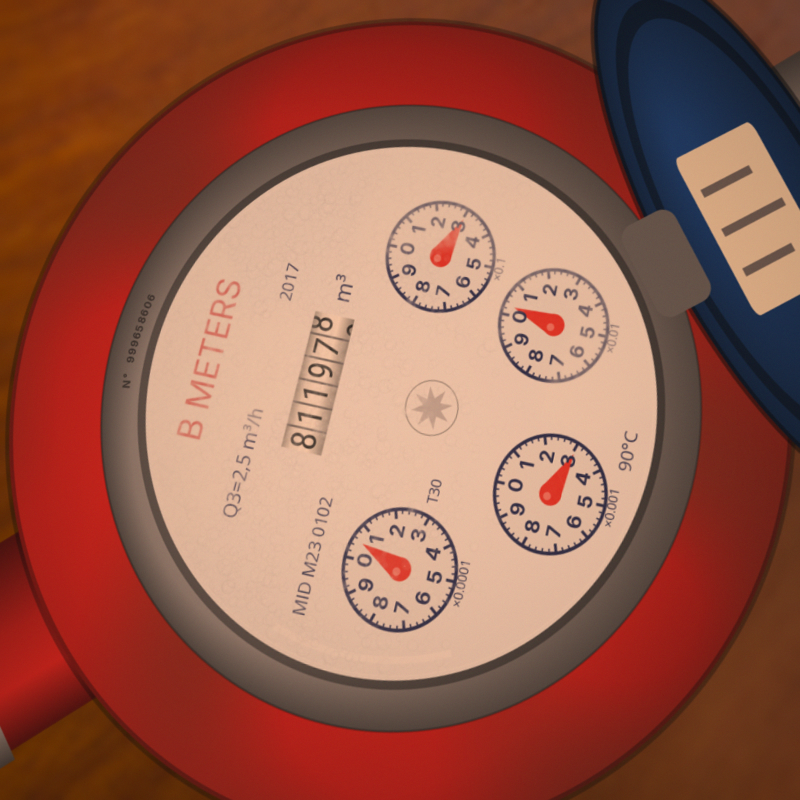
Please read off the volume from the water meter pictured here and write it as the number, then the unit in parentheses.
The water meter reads 811978.3030 (m³)
